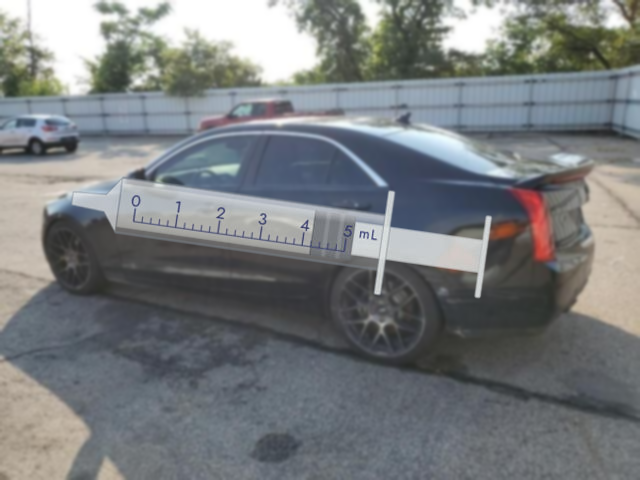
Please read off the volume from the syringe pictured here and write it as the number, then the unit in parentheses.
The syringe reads 4.2 (mL)
